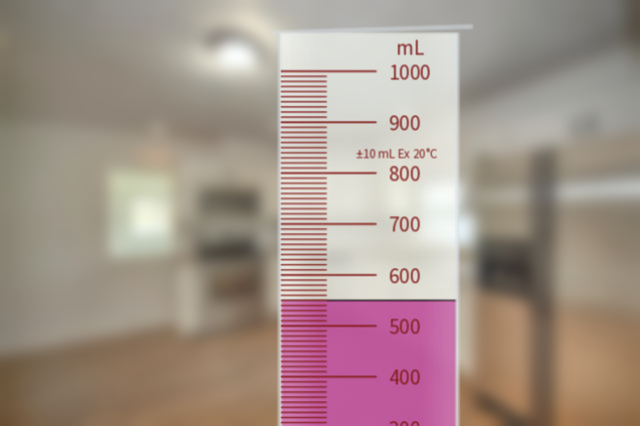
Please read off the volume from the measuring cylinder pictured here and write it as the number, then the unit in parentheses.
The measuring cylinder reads 550 (mL)
